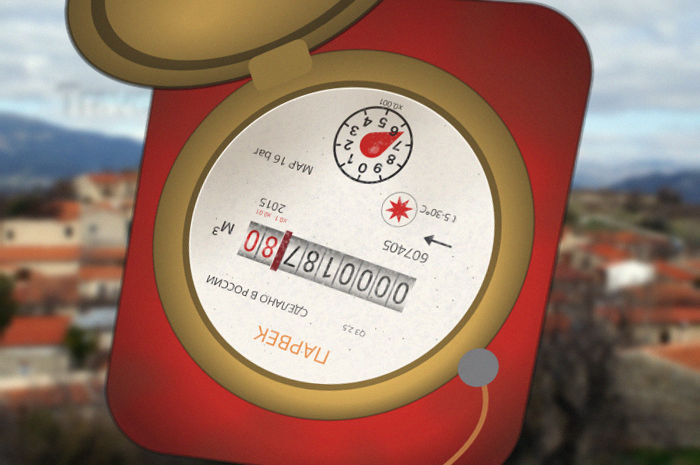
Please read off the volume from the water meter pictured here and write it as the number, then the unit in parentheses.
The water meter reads 187.806 (m³)
